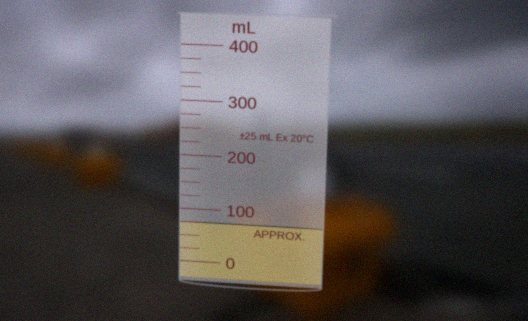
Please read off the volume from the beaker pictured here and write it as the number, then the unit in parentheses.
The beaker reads 75 (mL)
